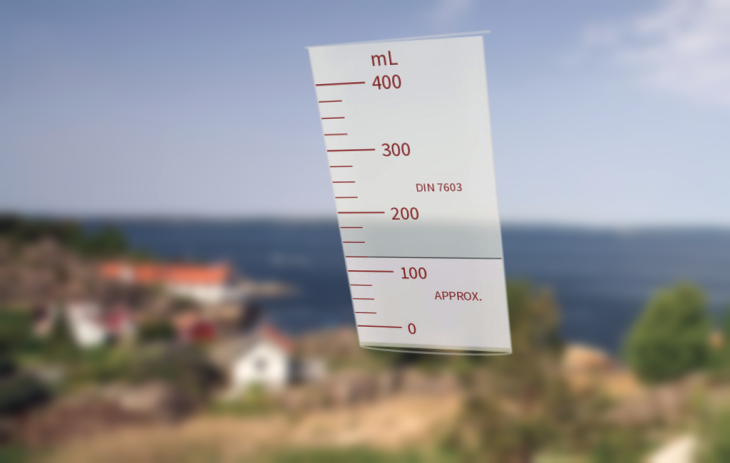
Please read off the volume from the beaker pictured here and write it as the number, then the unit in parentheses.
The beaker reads 125 (mL)
